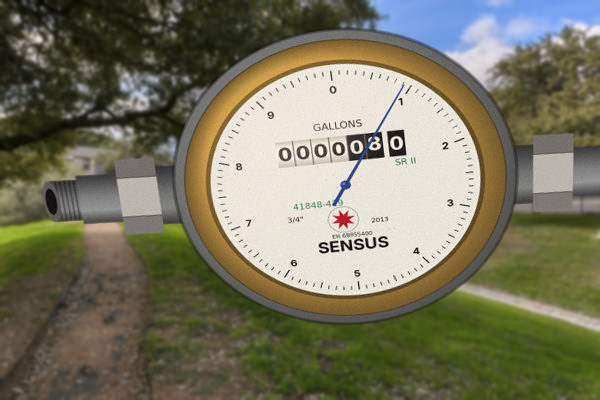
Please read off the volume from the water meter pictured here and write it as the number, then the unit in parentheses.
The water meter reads 80.9 (gal)
